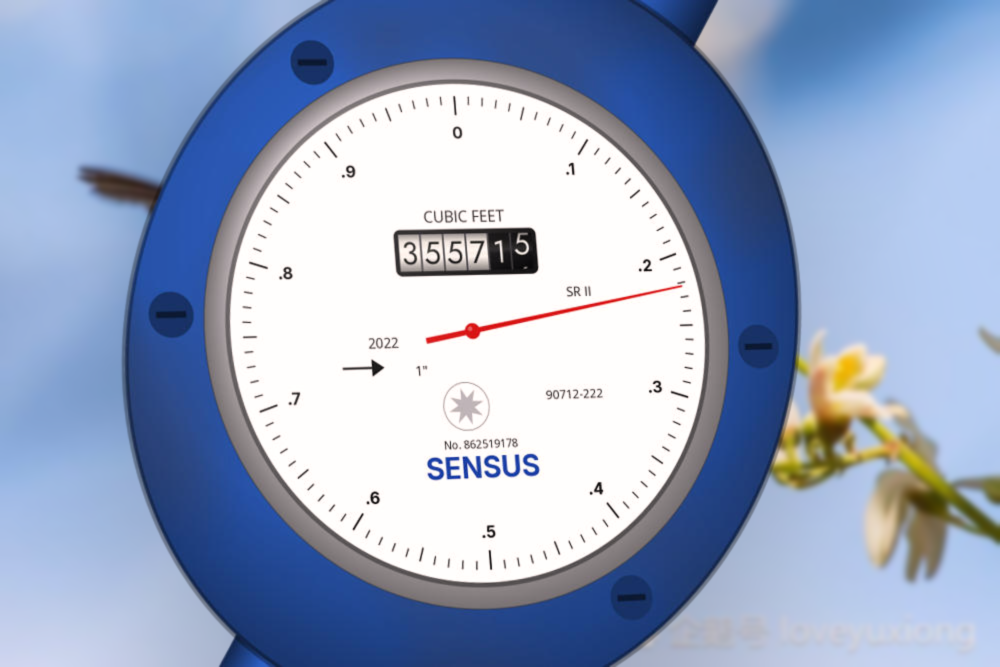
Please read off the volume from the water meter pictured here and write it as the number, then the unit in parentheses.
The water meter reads 355715.22 (ft³)
